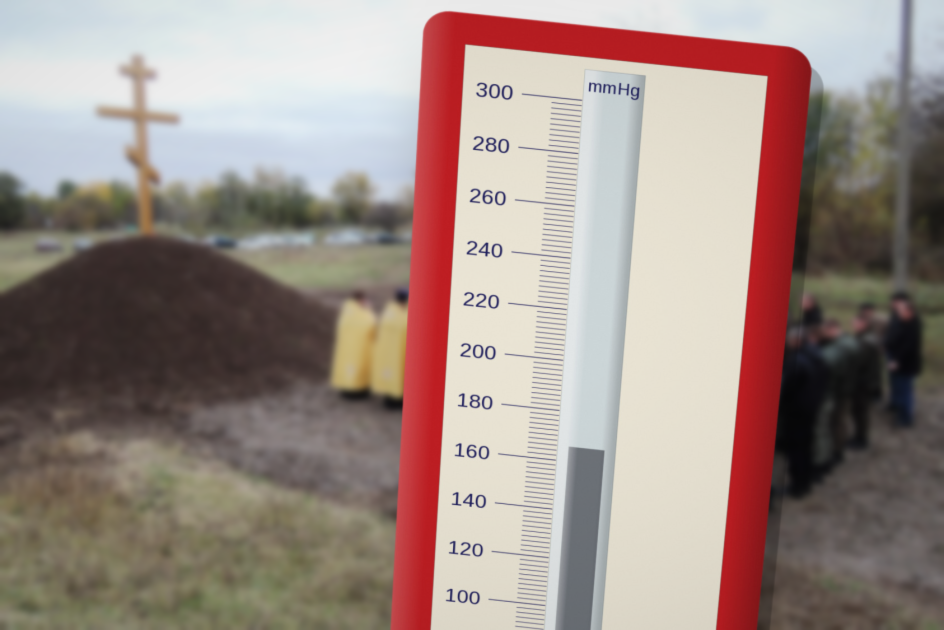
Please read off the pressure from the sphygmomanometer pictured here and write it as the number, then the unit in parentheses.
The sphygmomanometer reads 166 (mmHg)
